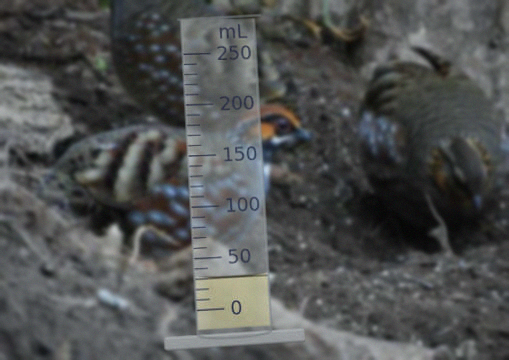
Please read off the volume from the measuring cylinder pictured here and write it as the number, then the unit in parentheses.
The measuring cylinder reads 30 (mL)
